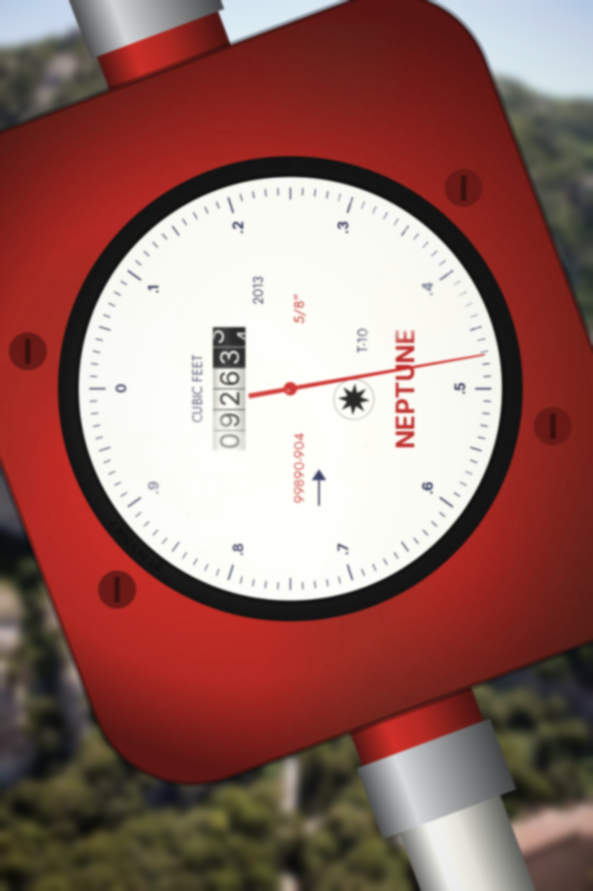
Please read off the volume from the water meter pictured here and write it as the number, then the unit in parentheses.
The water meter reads 92633.47 (ft³)
